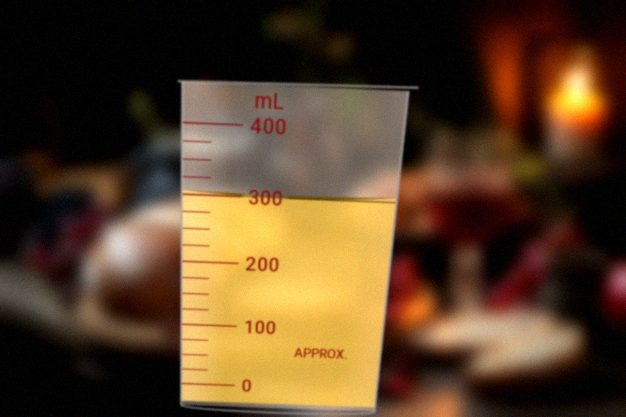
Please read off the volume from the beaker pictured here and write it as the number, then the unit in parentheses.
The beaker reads 300 (mL)
